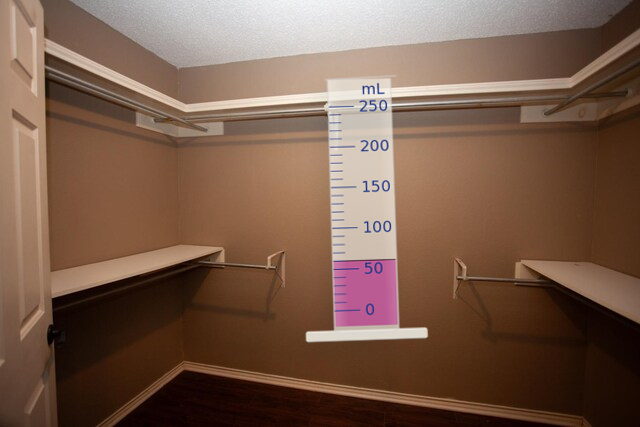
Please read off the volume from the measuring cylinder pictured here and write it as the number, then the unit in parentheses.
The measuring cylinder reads 60 (mL)
